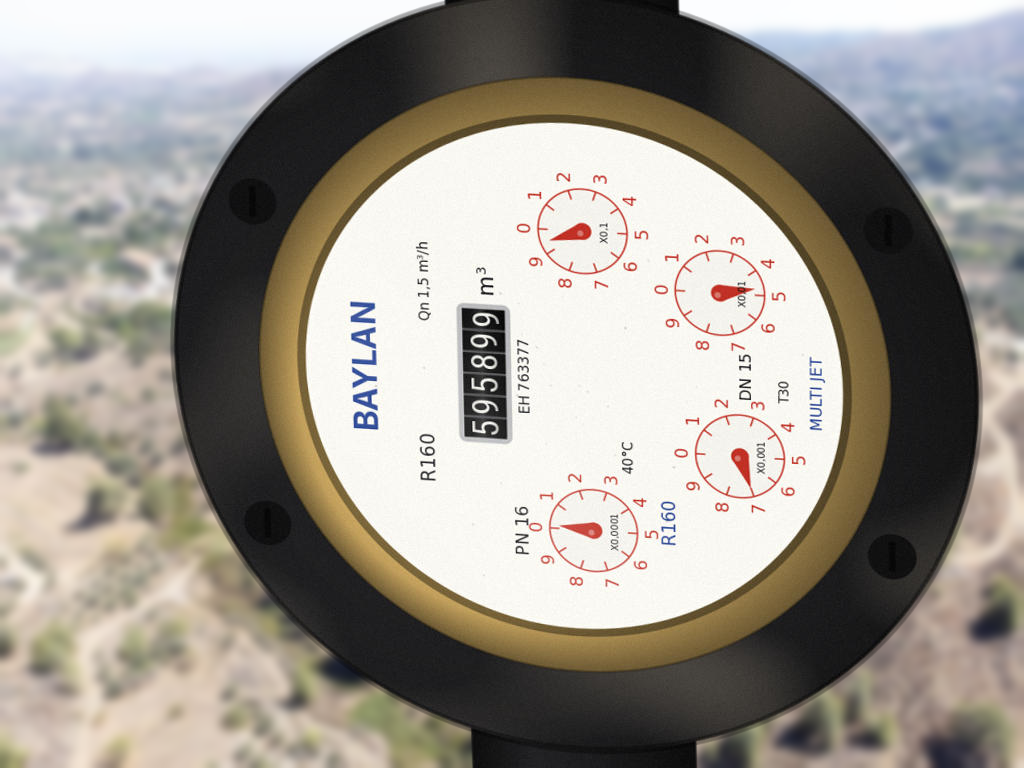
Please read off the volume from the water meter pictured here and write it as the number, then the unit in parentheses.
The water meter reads 595898.9470 (m³)
